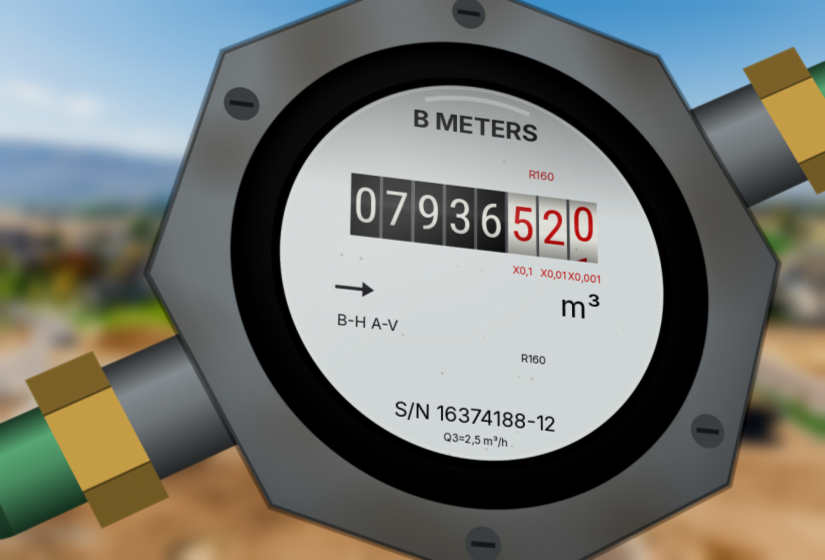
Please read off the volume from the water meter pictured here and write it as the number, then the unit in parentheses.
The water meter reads 7936.520 (m³)
